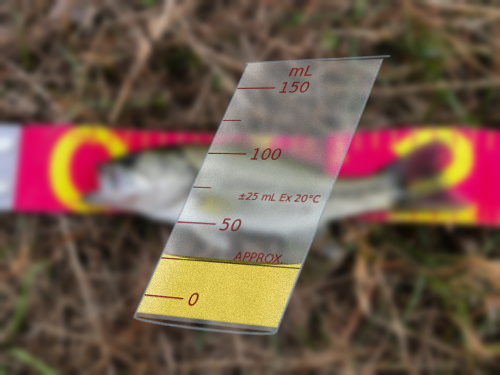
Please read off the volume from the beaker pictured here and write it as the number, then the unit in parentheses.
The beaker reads 25 (mL)
